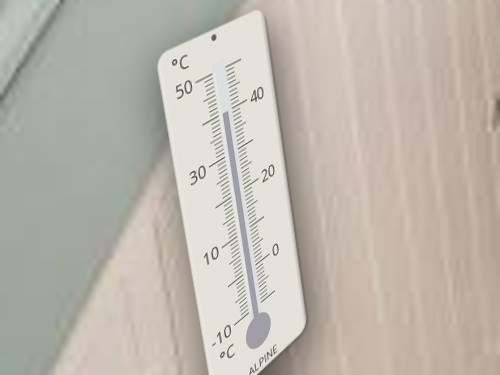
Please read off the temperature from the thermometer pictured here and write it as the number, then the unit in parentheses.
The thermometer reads 40 (°C)
